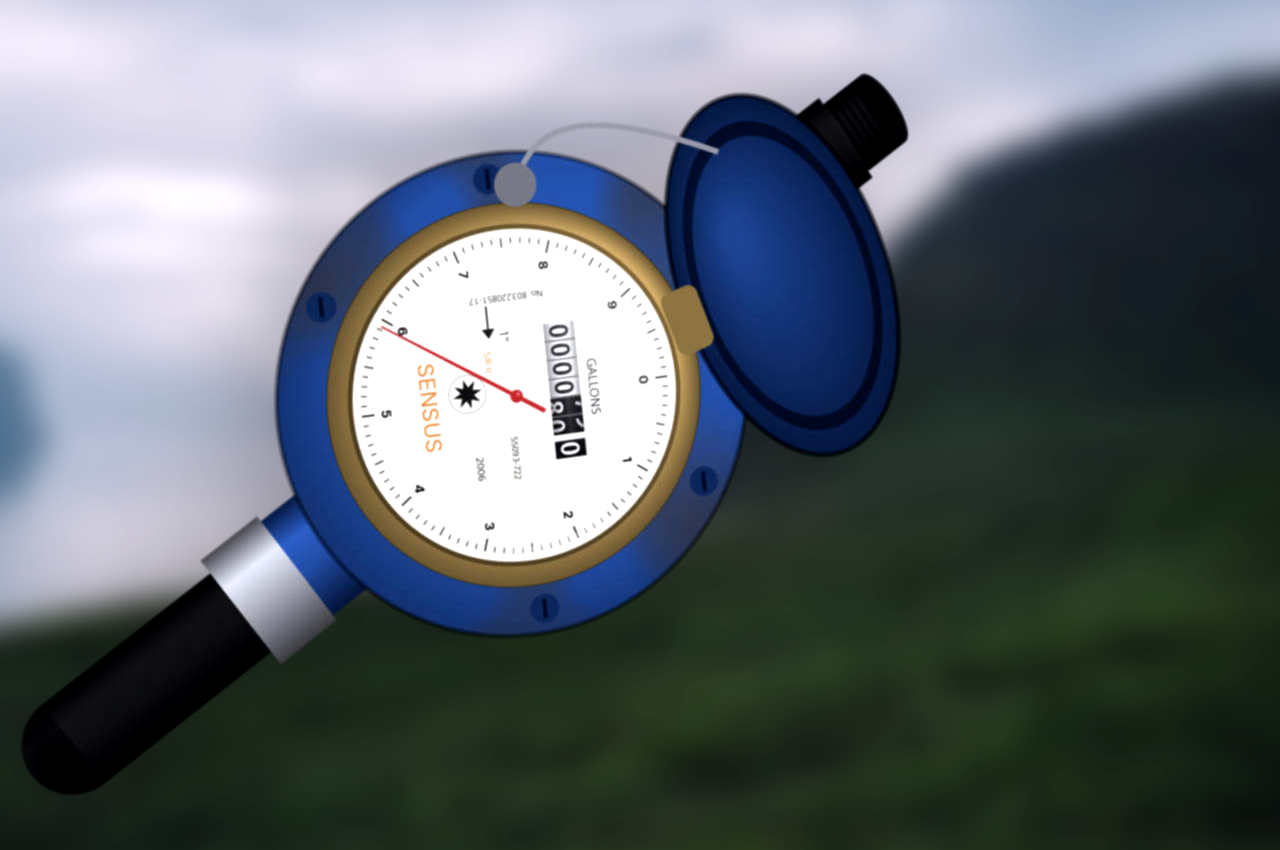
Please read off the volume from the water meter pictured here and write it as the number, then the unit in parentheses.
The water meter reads 795.9 (gal)
